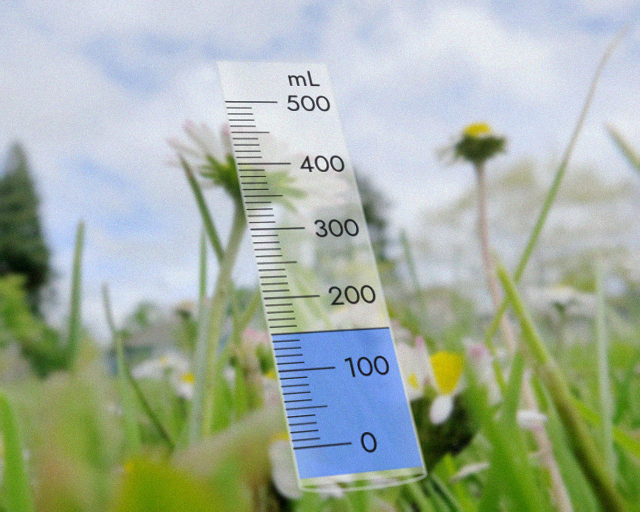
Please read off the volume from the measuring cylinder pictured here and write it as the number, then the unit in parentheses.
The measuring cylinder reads 150 (mL)
